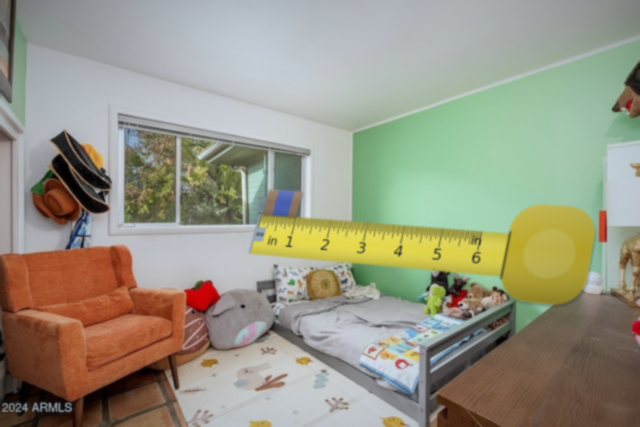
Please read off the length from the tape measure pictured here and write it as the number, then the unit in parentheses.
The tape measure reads 1 (in)
